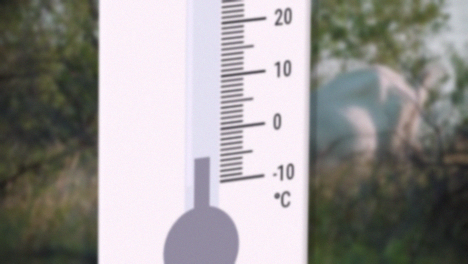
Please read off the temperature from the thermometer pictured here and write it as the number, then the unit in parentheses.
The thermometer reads -5 (°C)
